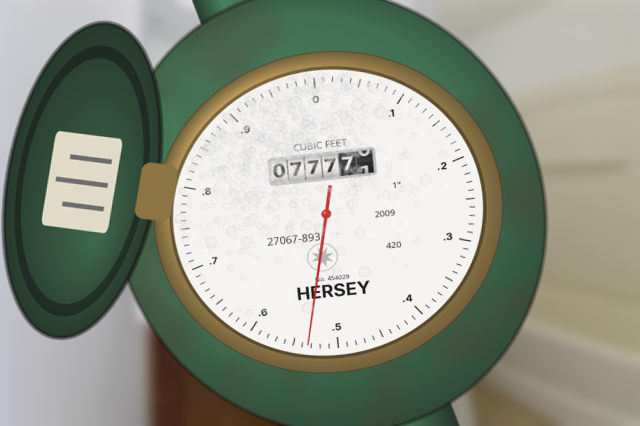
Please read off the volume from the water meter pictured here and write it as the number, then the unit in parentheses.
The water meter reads 77770.53 (ft³)
